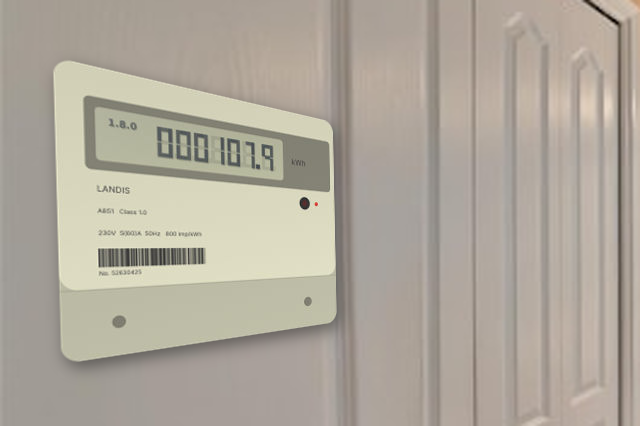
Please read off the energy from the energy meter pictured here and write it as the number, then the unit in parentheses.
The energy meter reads 107.9 (kWh)
